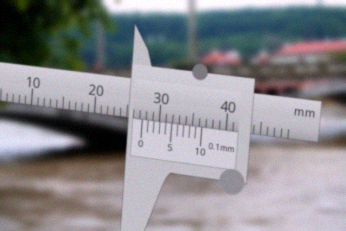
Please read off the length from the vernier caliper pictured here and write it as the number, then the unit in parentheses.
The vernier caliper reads 27.4 (mm)
